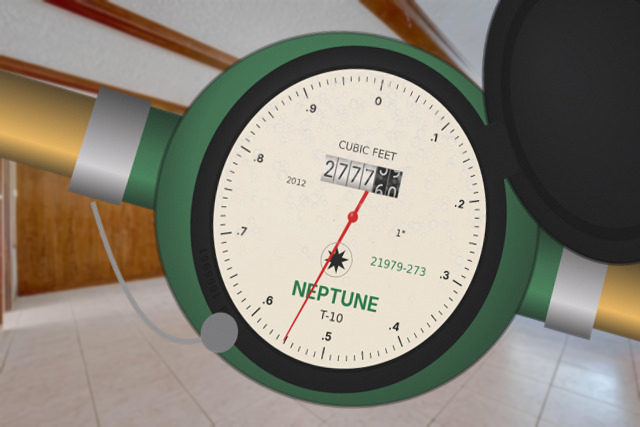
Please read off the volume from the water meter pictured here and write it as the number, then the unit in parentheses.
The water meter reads 277759.55 (ft³)
